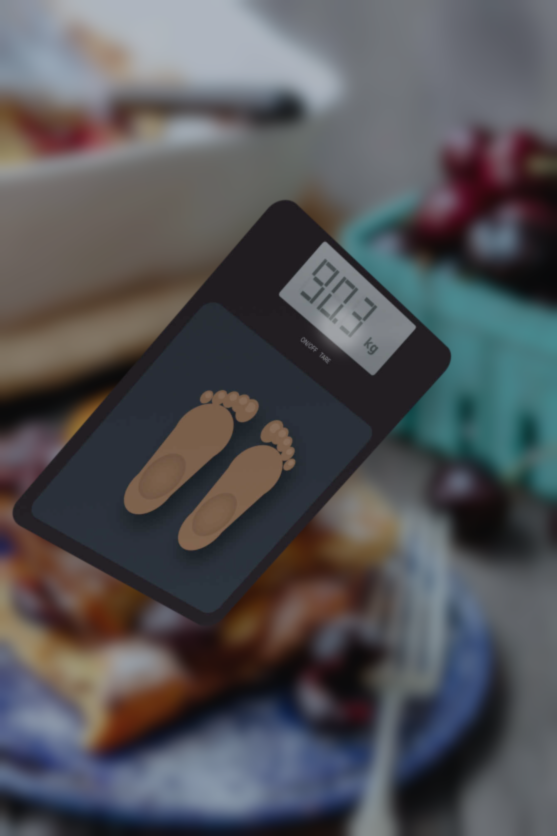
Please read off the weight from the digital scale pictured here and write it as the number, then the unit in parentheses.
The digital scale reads 90.3 (kg)
